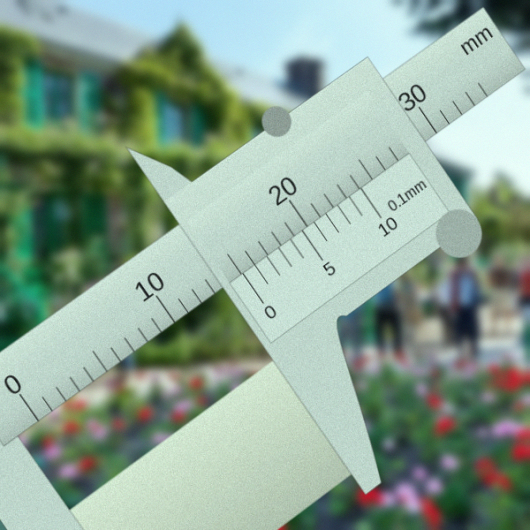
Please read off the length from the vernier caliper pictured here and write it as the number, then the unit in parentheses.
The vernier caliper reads 15.1 (mm)
